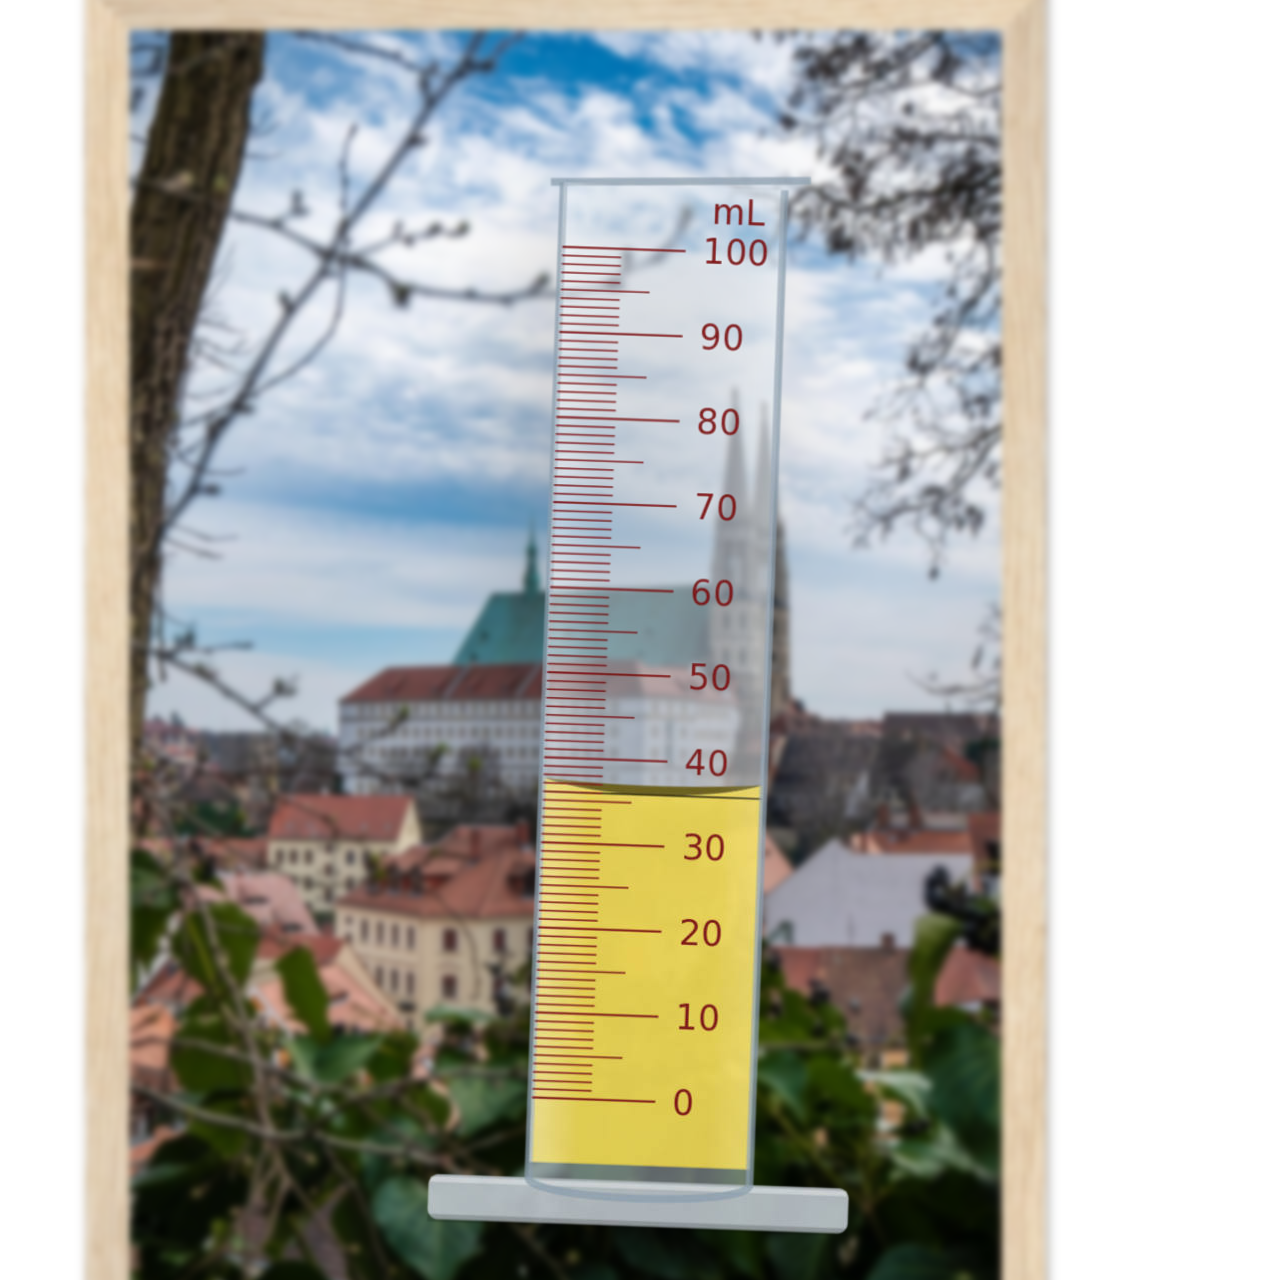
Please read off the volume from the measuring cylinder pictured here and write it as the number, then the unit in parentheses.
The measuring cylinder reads 36 (mL)
